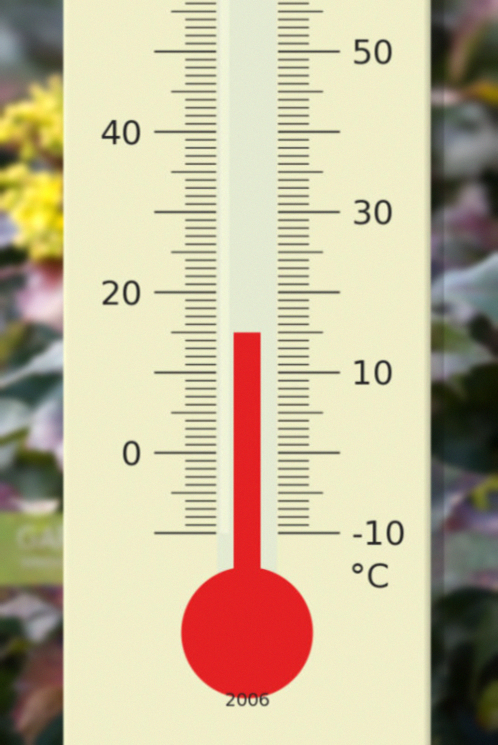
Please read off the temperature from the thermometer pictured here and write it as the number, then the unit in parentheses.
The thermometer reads 15 (°C)
